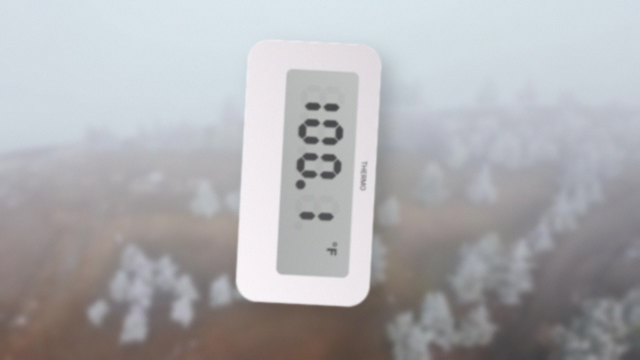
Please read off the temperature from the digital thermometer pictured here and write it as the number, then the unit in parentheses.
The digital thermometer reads 100.1 (°F)
